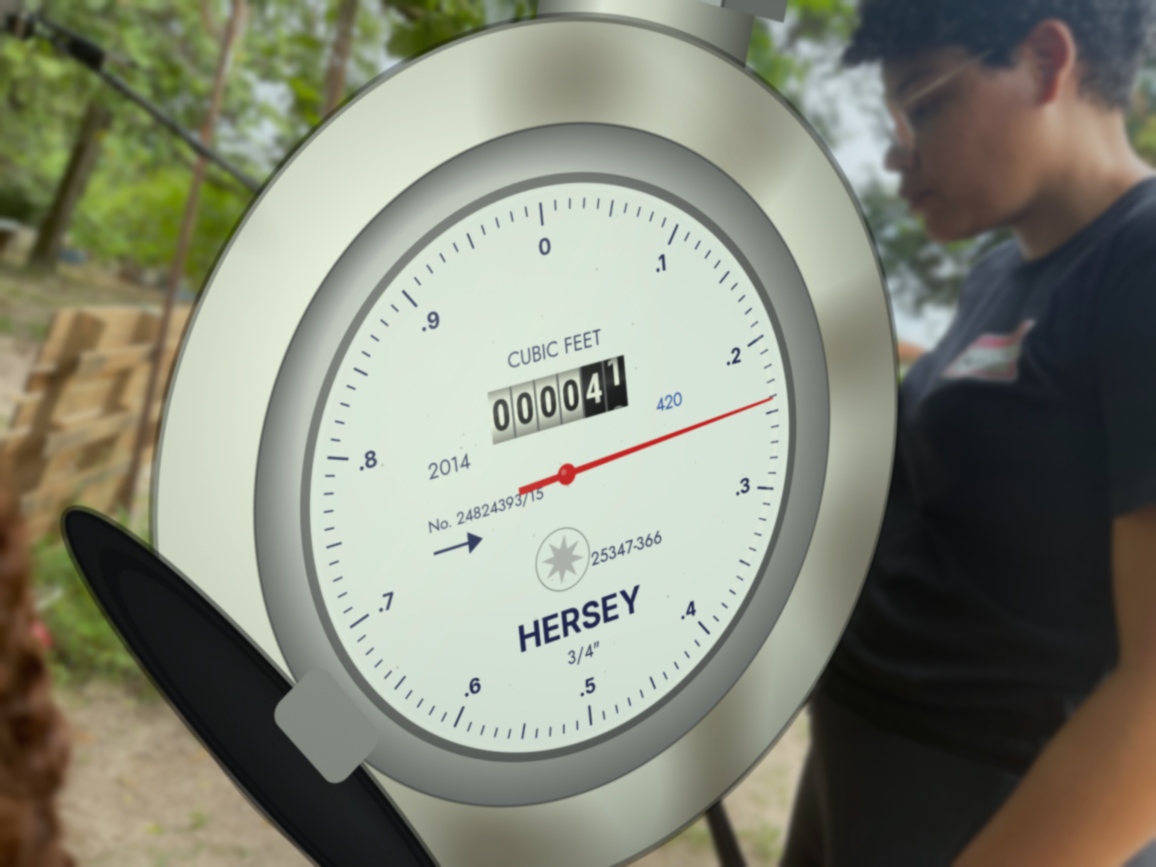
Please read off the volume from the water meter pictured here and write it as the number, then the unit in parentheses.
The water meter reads 41.24 (ft³)
